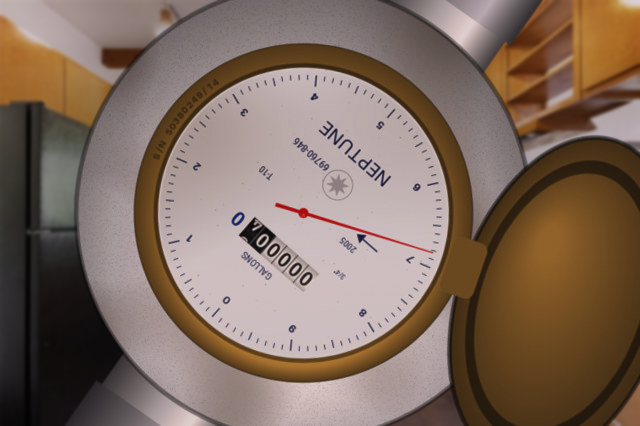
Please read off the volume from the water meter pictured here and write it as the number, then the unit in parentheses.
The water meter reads 36.8 (gal)
